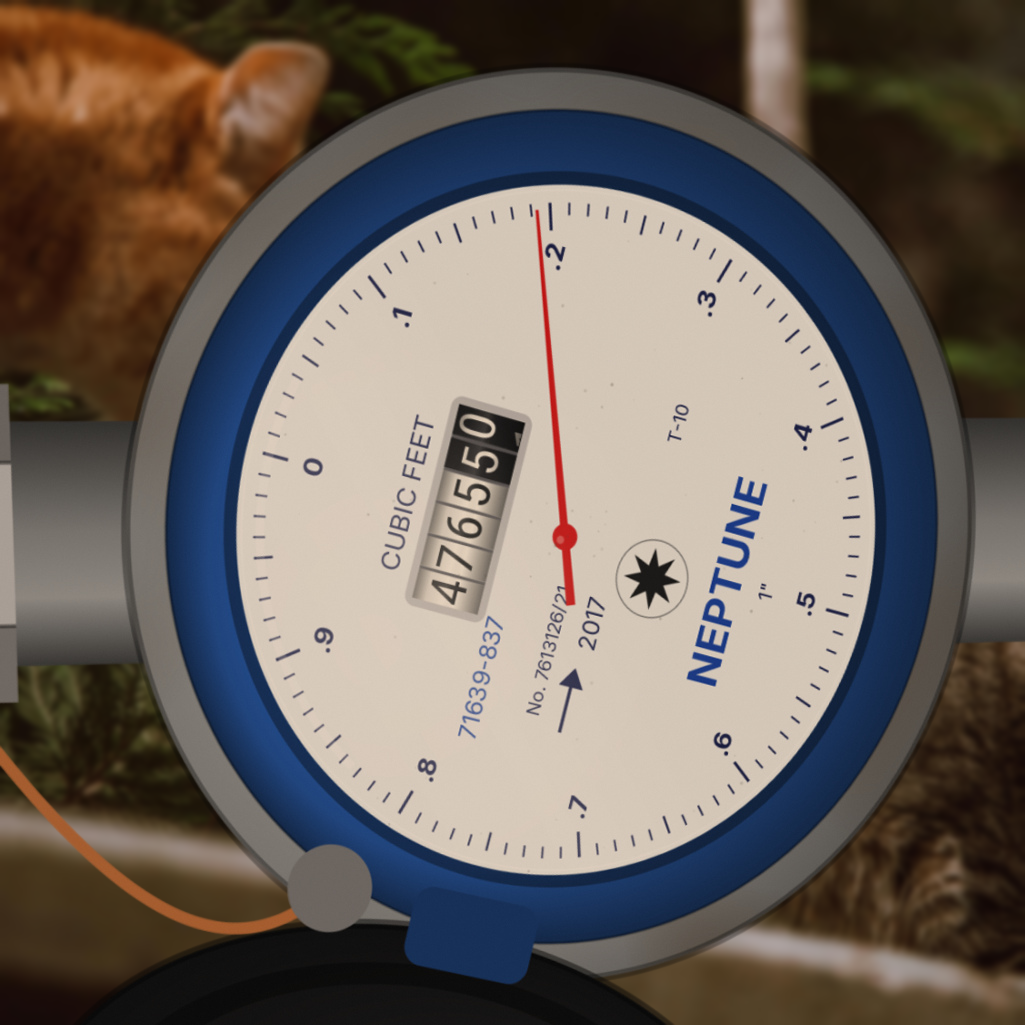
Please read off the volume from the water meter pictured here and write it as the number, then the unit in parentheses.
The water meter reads 476550.19 (ft³)
